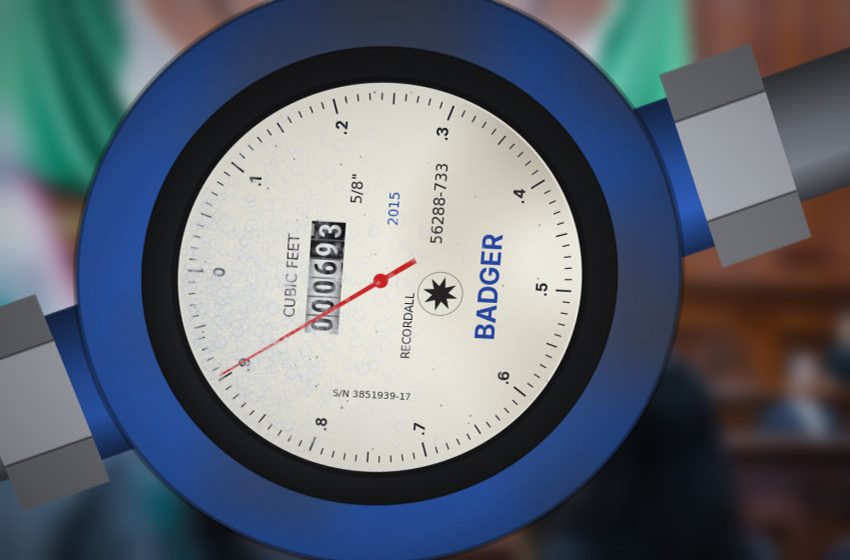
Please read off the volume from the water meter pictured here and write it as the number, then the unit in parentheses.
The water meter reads 692.90 (ft³)
